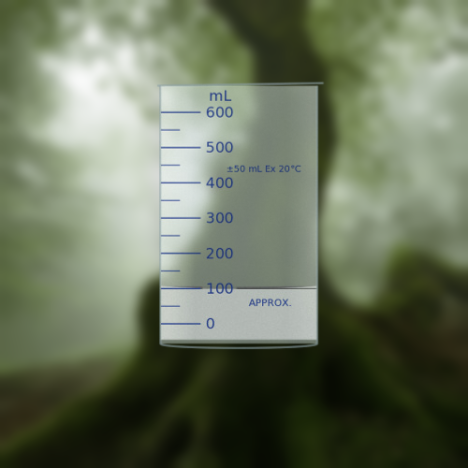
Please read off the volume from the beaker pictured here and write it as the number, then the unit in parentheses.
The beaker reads 100 (mL)
